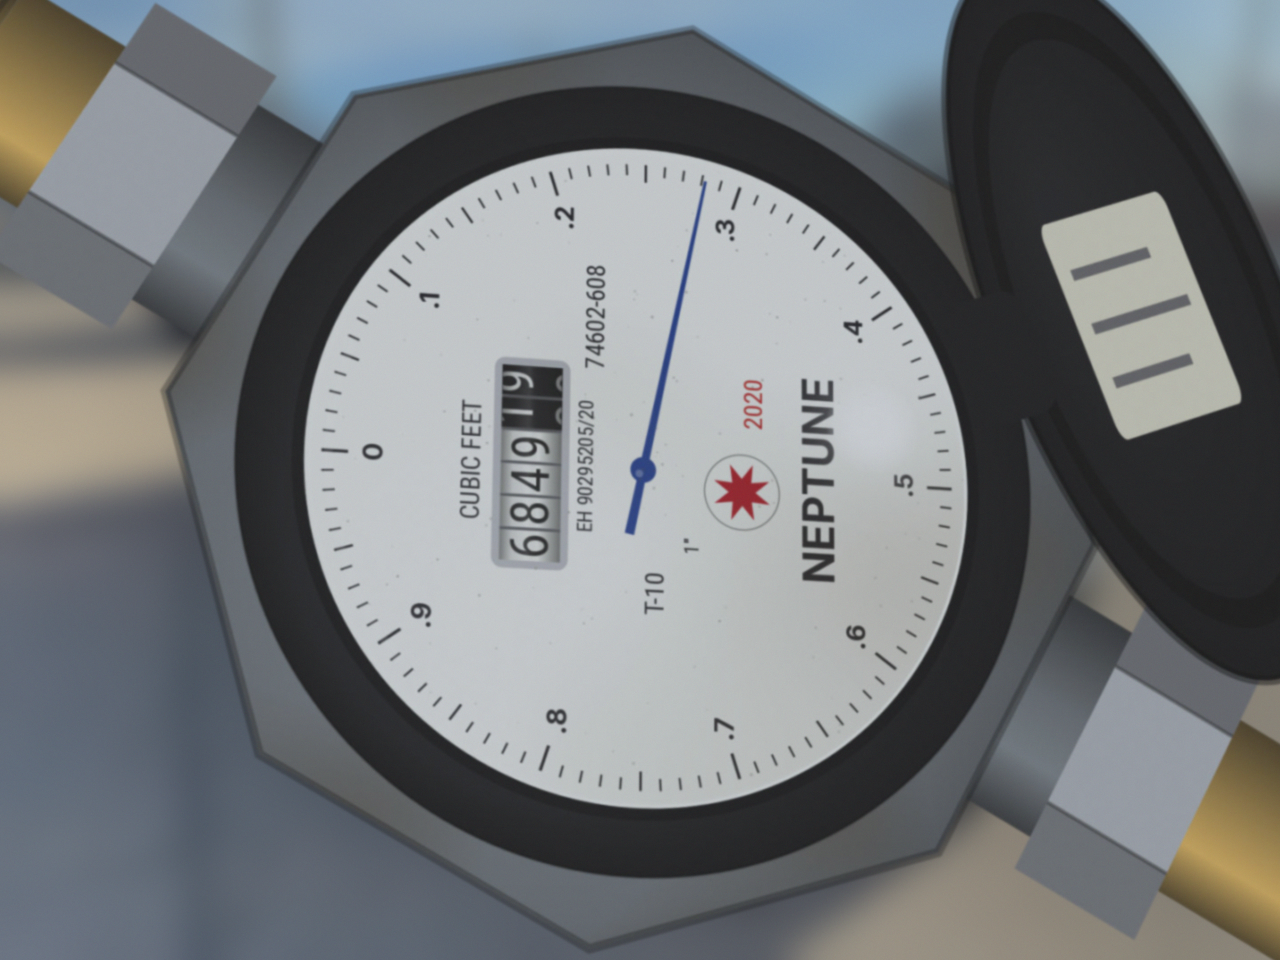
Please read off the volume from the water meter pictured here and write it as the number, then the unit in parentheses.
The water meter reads 684919.28 (ft³)
